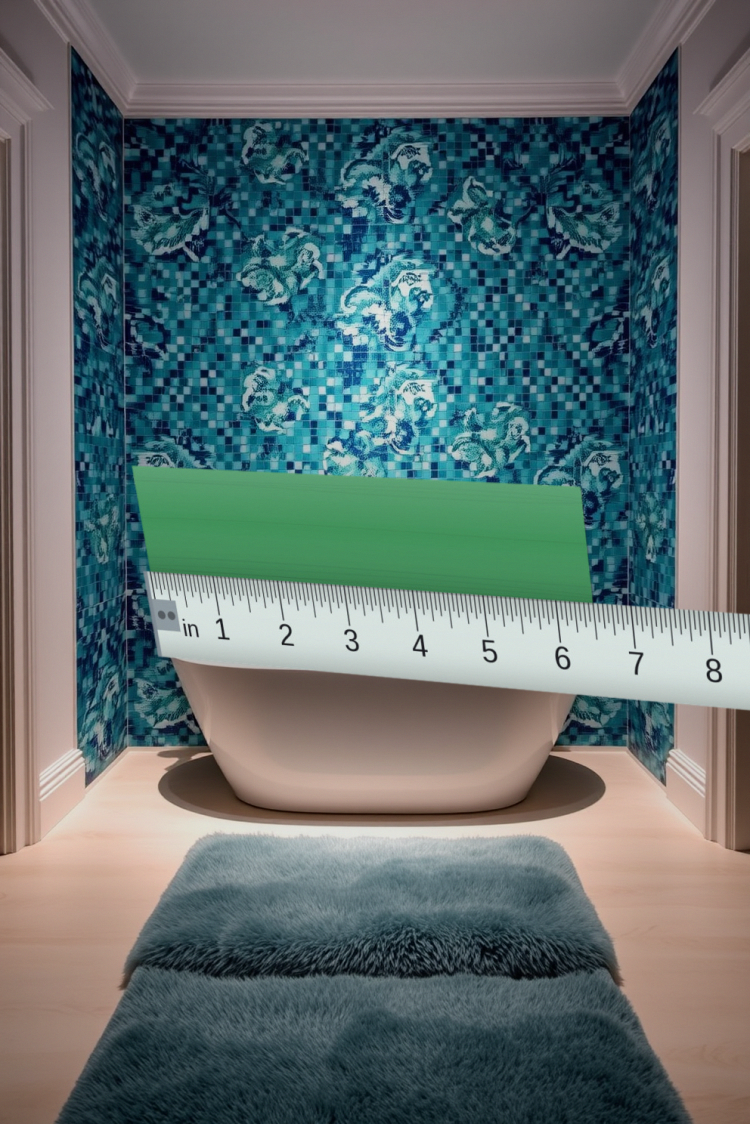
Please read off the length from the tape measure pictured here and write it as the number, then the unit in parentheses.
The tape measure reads 6.5 (in)
